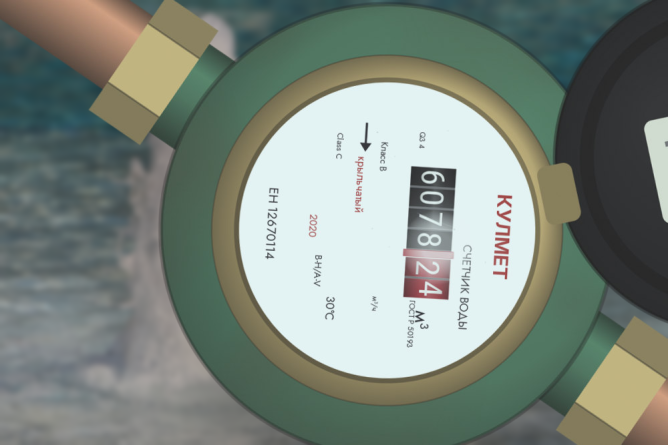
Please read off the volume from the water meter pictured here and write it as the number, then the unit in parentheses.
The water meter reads 6078.24 (m³)
